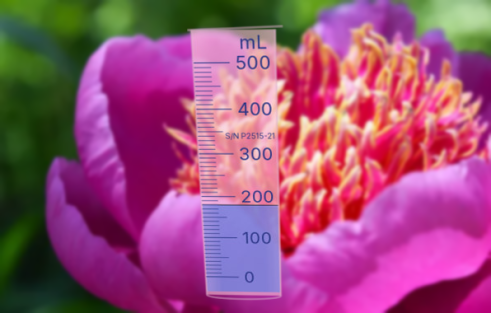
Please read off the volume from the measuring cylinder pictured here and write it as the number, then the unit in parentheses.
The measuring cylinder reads 180 (mL)
